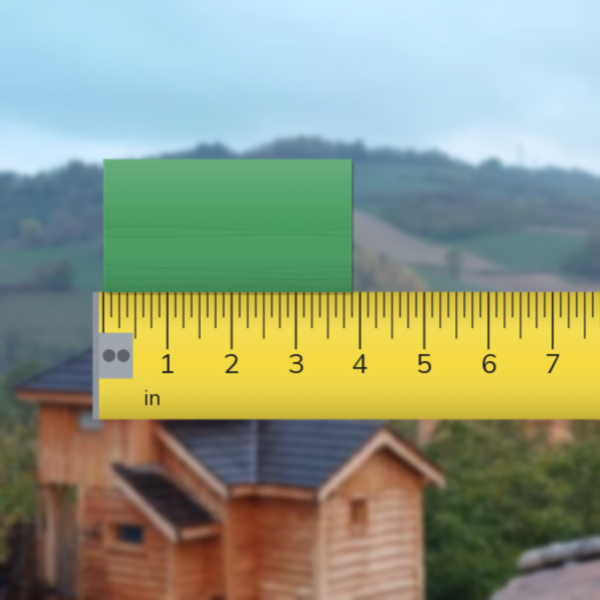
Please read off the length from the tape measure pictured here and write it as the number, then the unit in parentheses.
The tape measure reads 3.875 (in)
